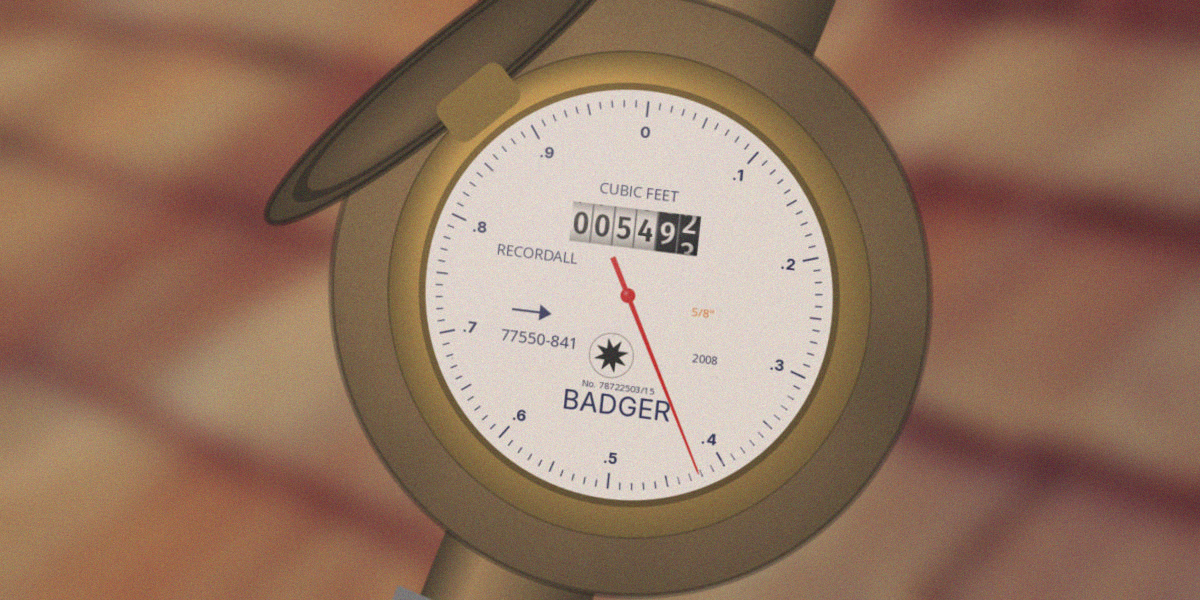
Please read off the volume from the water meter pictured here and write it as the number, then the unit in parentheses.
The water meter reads 5492.42 (ft³)
